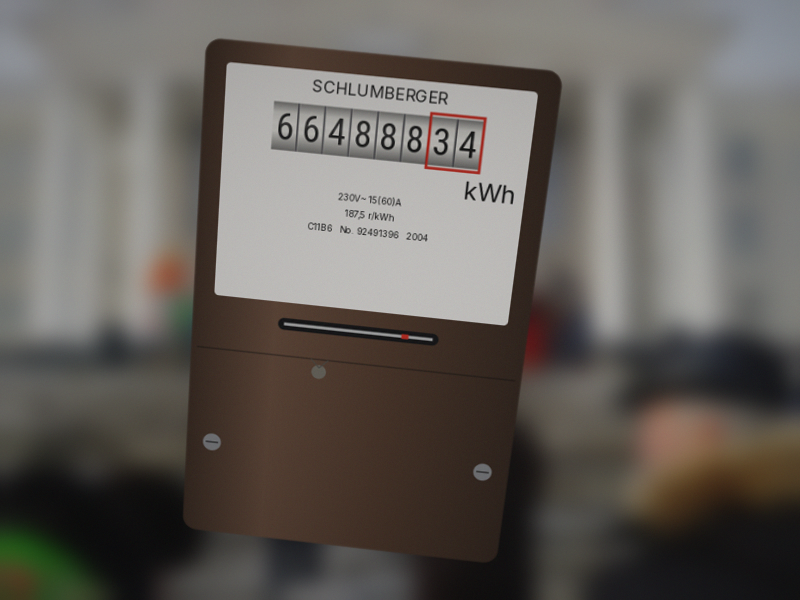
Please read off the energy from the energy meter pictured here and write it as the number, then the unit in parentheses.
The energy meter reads 664888.34 (kWh)
